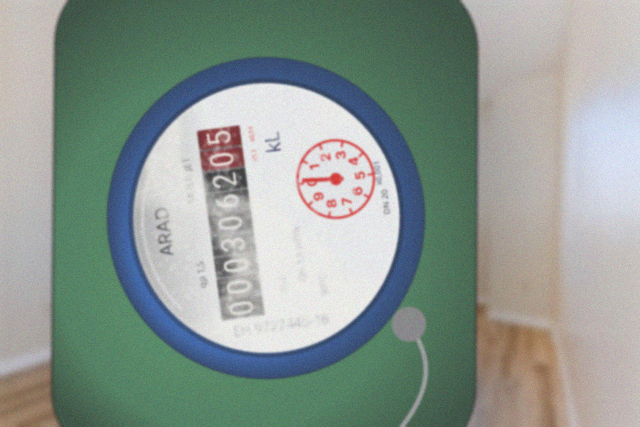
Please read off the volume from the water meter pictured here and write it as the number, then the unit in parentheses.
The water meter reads 3062.050 (kL)
